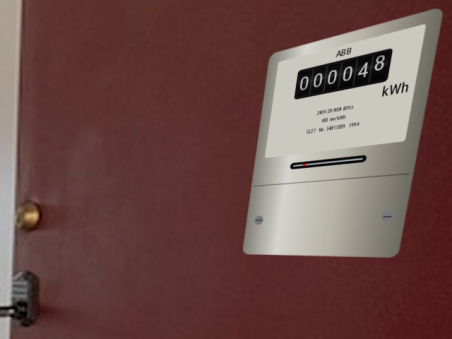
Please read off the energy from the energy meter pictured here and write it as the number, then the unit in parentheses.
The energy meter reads 48 (kWh)
